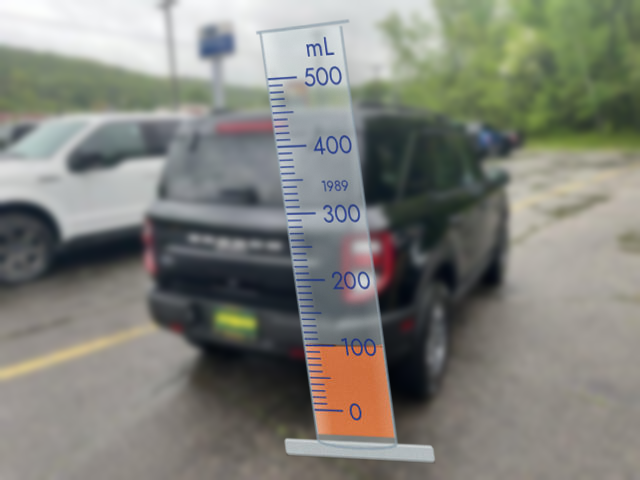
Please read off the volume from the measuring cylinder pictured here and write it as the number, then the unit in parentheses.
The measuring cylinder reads 100 (mL)
